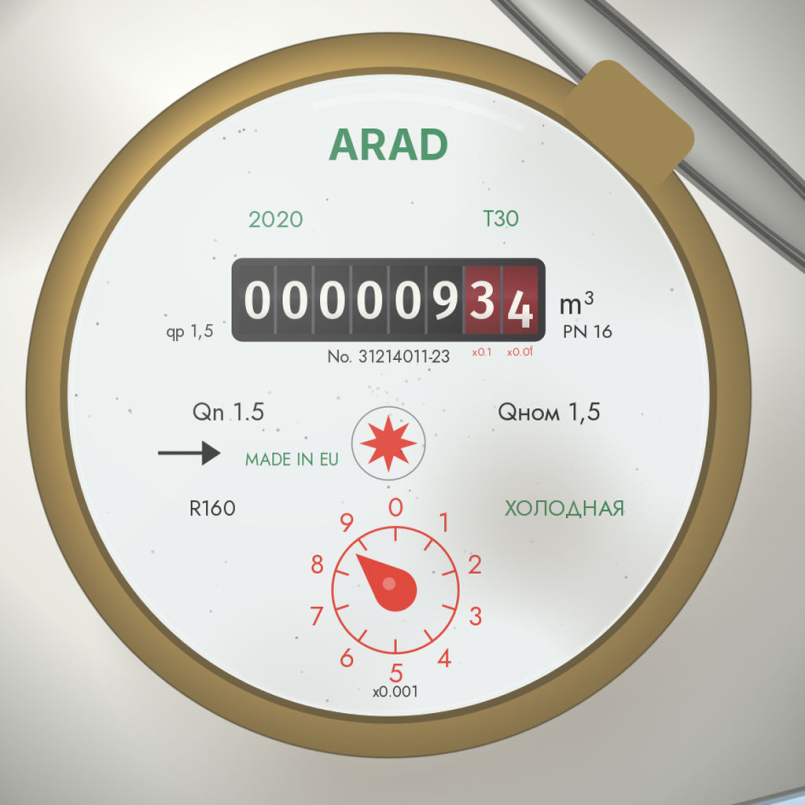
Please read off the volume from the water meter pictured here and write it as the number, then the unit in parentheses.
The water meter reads 9.338 (m³)
